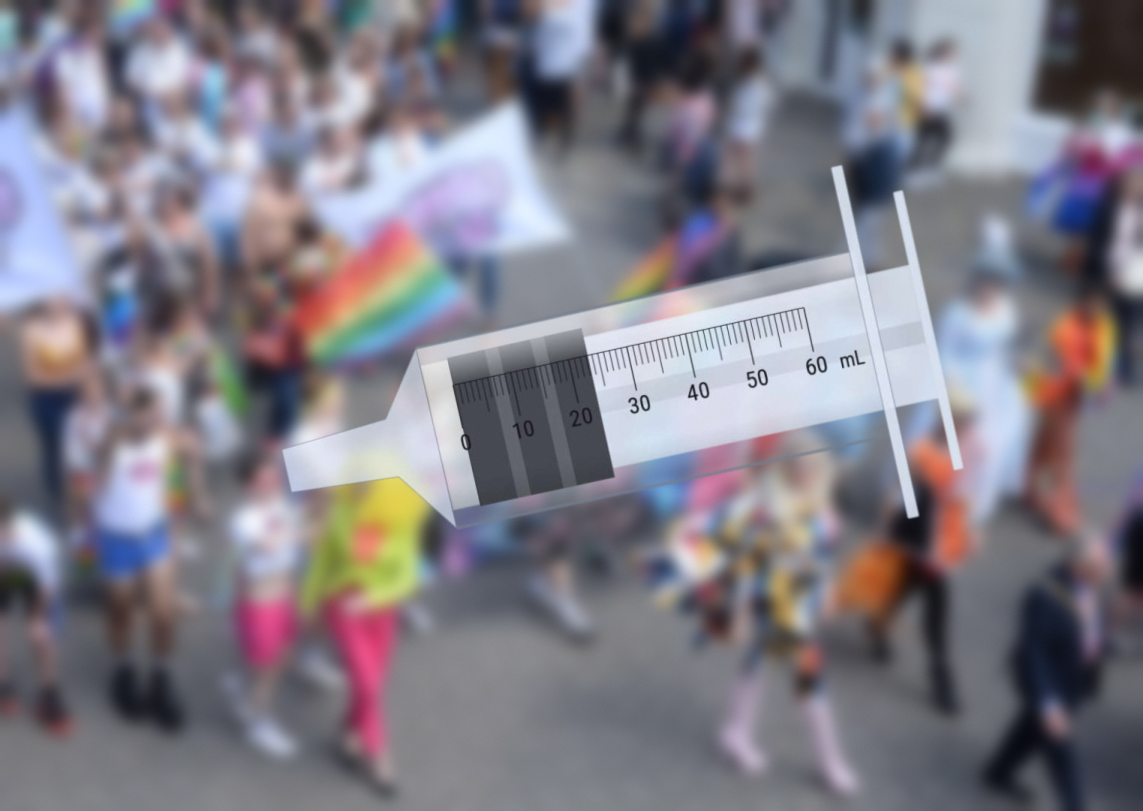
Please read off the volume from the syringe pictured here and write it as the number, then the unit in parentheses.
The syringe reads 0 (mL)
